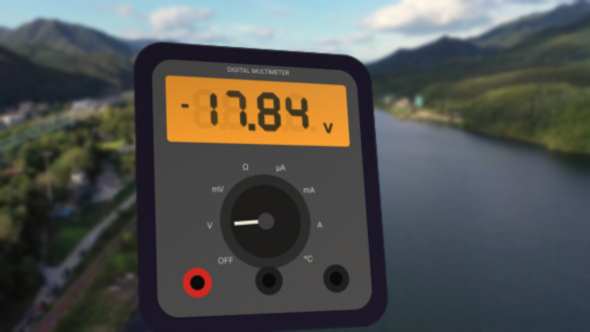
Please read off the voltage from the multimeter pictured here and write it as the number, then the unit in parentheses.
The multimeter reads -17.84 (V)
